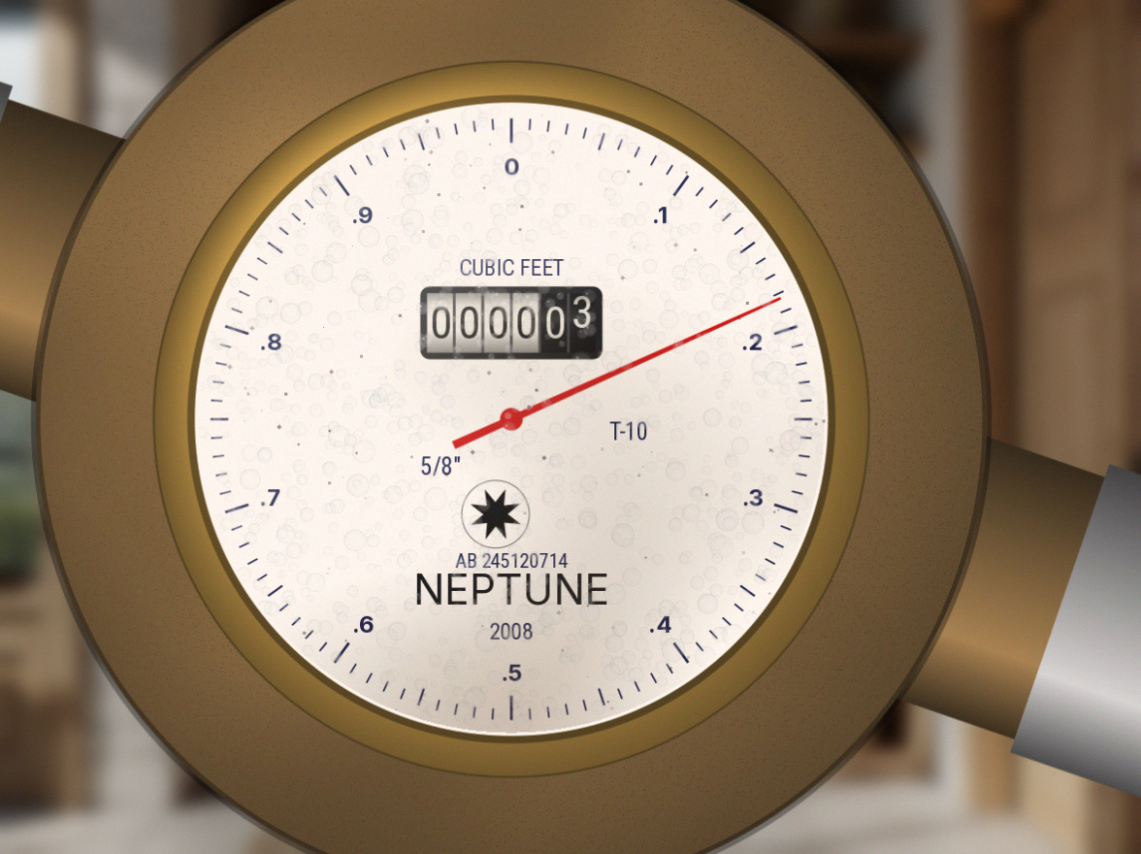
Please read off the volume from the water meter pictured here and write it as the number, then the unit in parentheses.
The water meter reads 3.18 (ft³)
